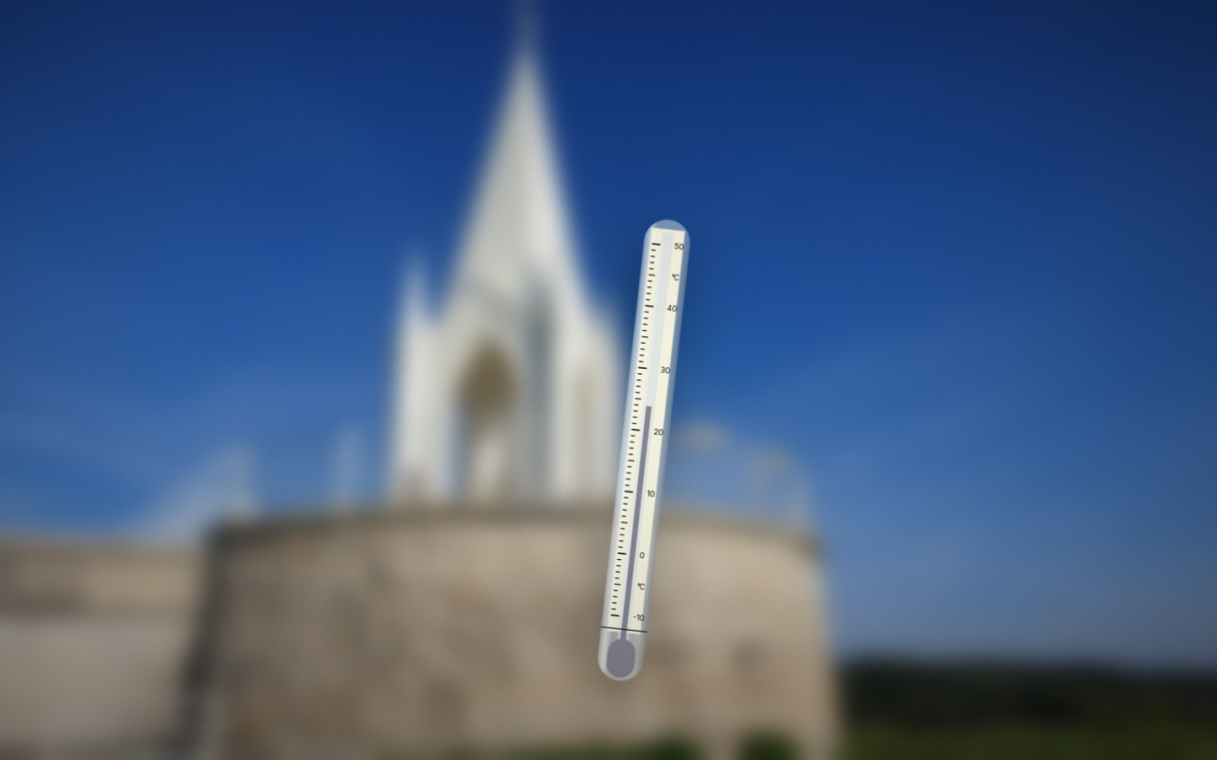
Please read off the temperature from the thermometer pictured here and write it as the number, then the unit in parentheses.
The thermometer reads 24 (°C)
